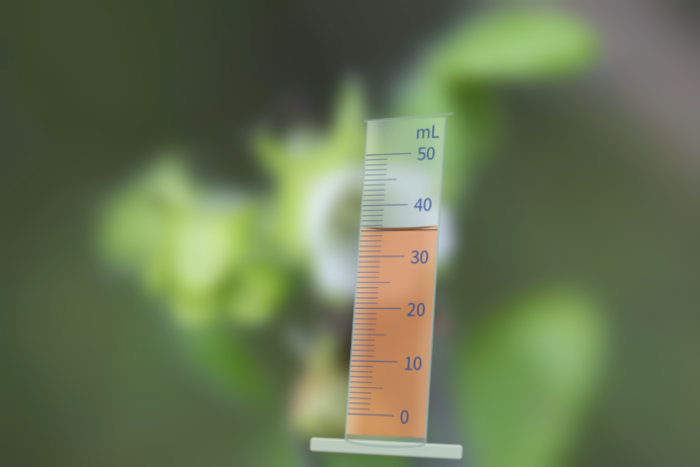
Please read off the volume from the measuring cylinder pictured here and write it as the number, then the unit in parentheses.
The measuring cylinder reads 35 (mL)
